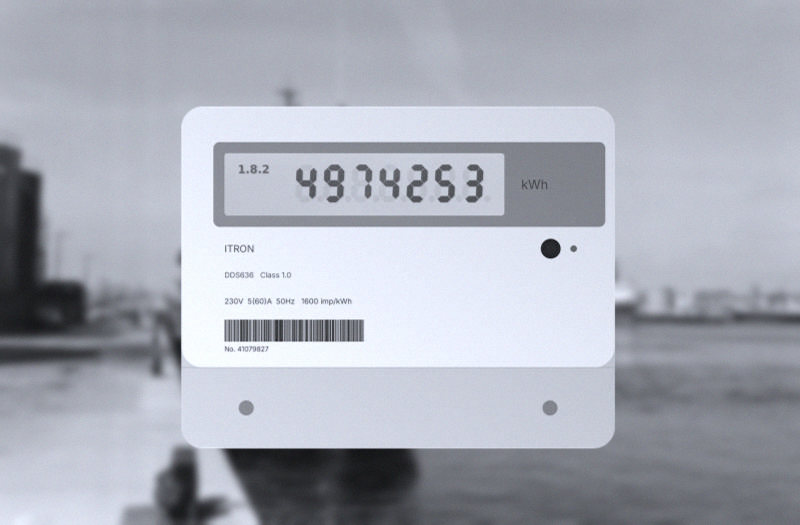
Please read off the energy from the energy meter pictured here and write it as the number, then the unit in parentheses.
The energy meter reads 4974253 (kWh)
